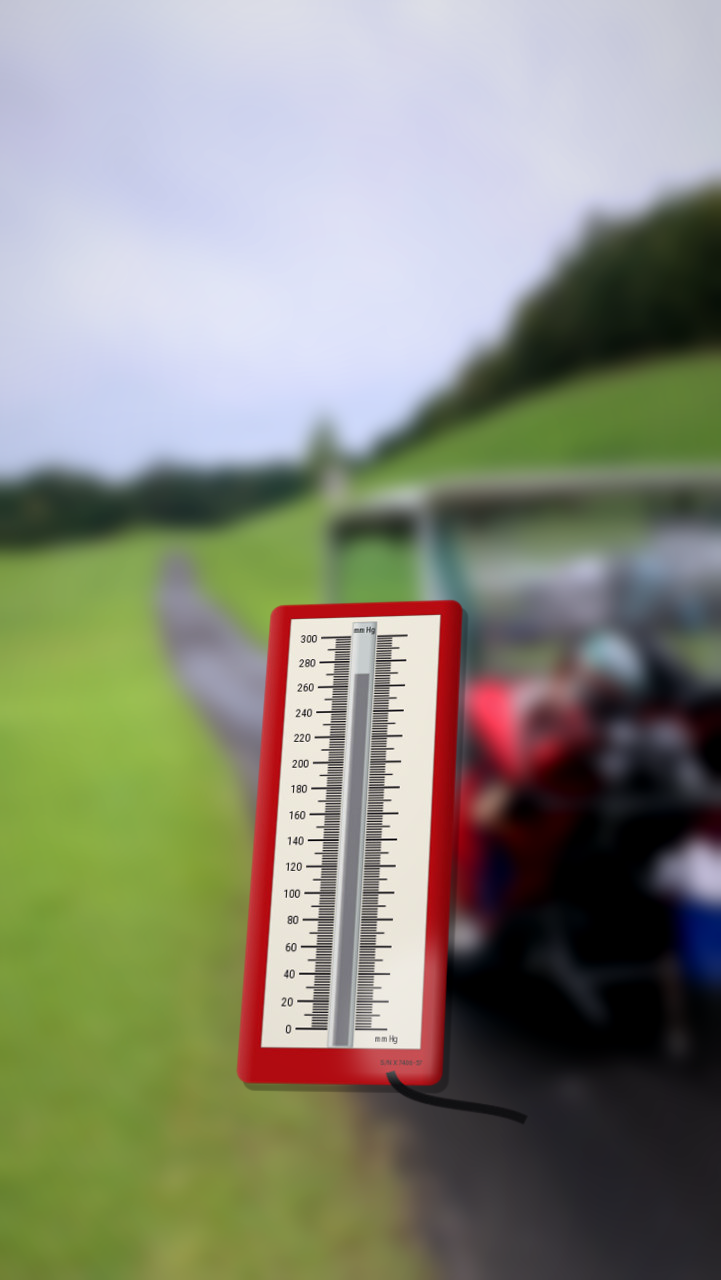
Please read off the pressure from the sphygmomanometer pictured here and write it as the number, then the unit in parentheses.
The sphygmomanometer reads 270 (mmHg)
